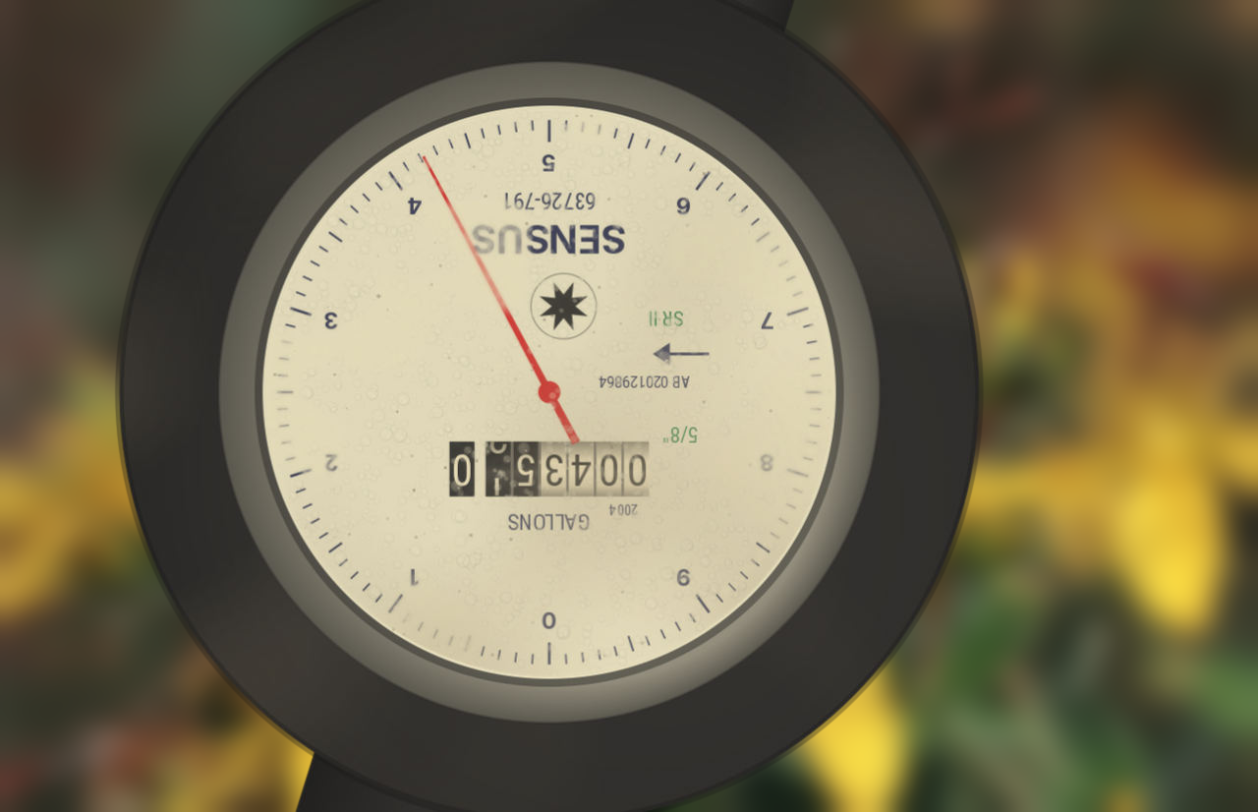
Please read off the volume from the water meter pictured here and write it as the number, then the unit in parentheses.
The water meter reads 43514.2 (gal)
